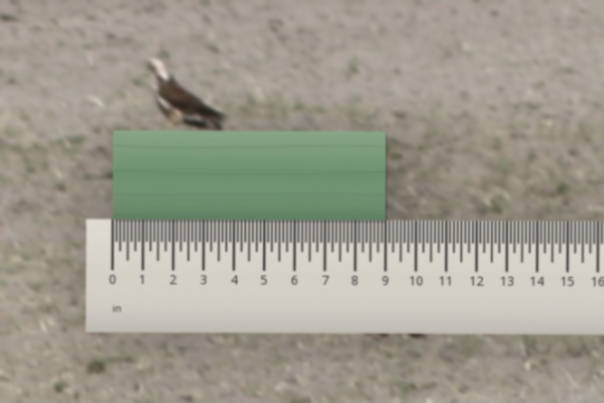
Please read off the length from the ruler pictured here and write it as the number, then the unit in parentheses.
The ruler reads 9 (in)
